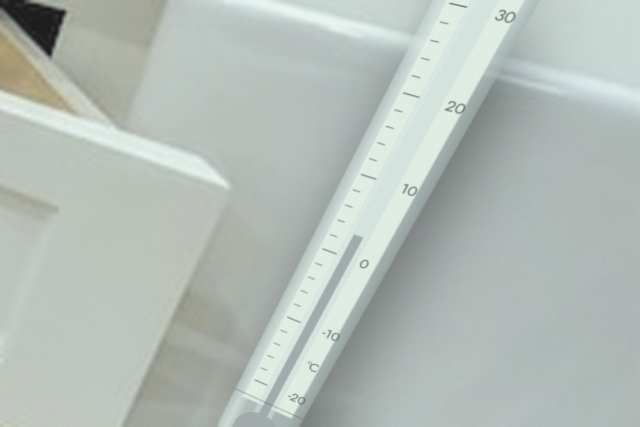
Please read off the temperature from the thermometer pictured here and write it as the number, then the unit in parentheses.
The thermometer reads 3 (°C)
